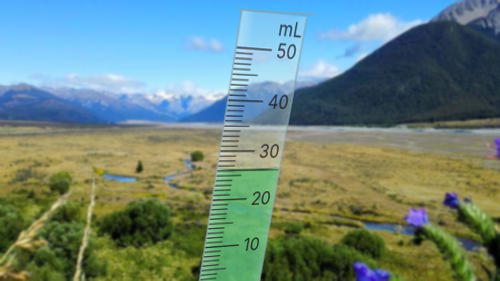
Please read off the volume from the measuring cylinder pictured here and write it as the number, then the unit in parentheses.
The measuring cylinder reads 26 (mL)
